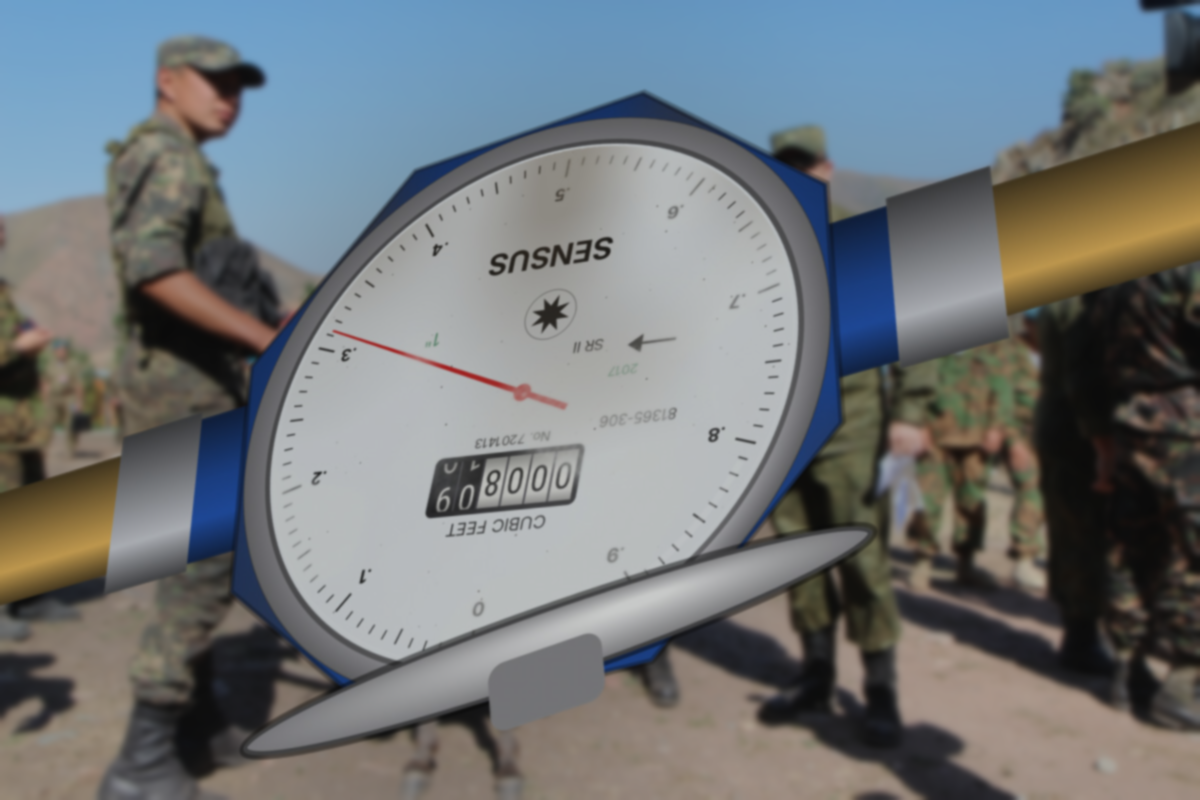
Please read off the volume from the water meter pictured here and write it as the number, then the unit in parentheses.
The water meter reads 809.31 (ft³)
